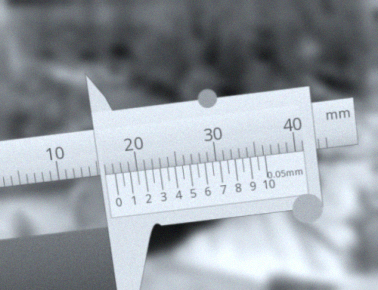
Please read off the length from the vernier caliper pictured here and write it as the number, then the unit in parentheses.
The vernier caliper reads 17.2 (mm)
